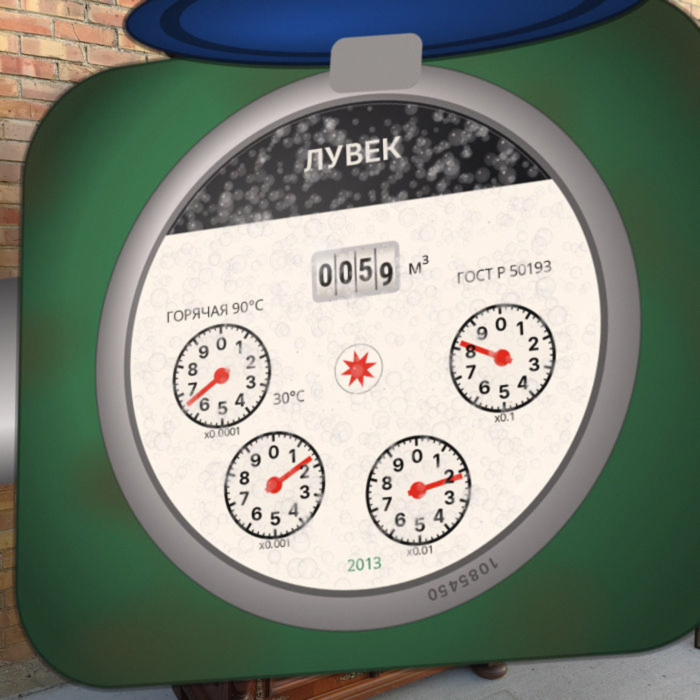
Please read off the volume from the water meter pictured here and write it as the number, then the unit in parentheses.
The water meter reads 58.8216 (m³)
